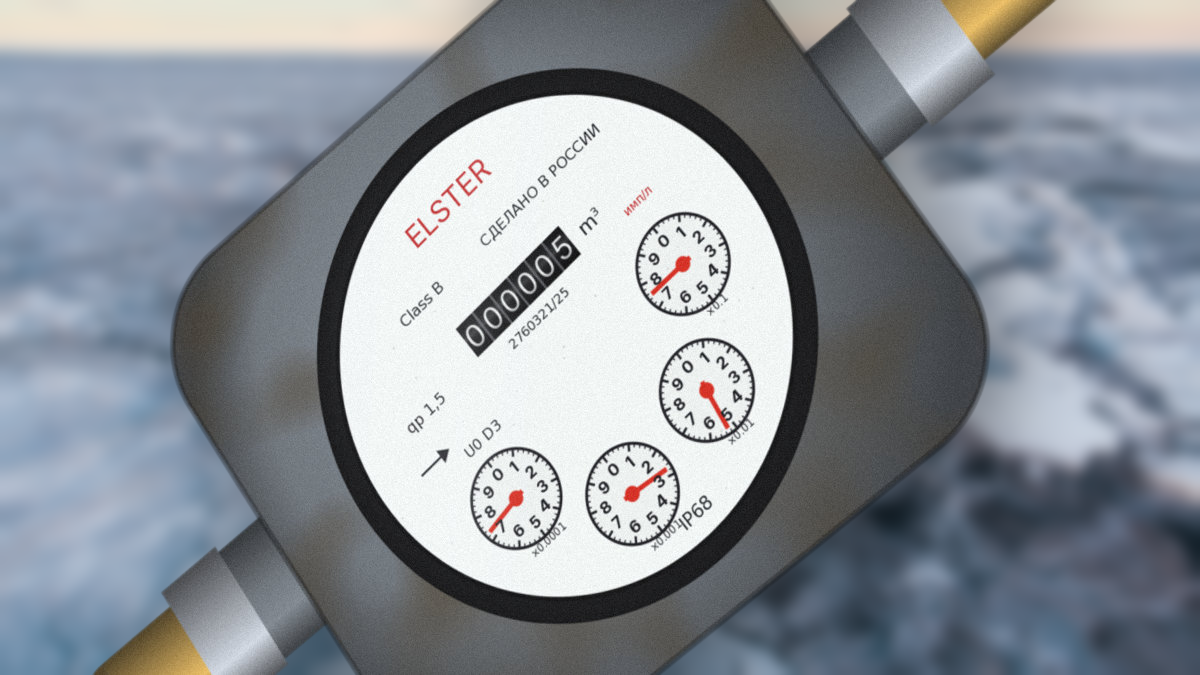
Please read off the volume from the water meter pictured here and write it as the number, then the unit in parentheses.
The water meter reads 5.7527 (m³)
